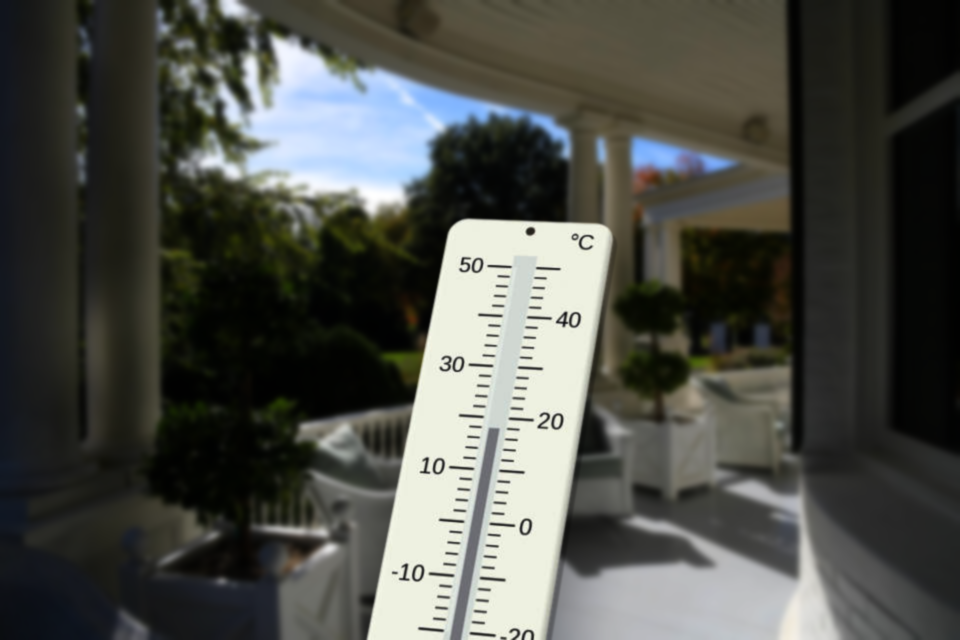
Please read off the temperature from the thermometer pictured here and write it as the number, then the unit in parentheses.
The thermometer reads 18 (°C)
